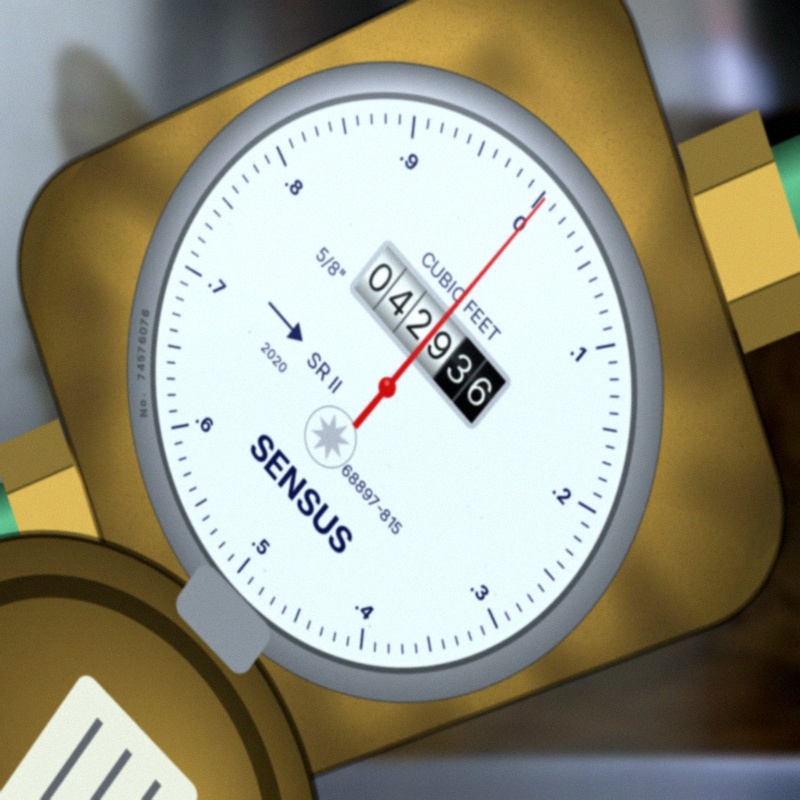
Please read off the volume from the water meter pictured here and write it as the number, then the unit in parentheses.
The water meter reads 42936.00 (ft³)
